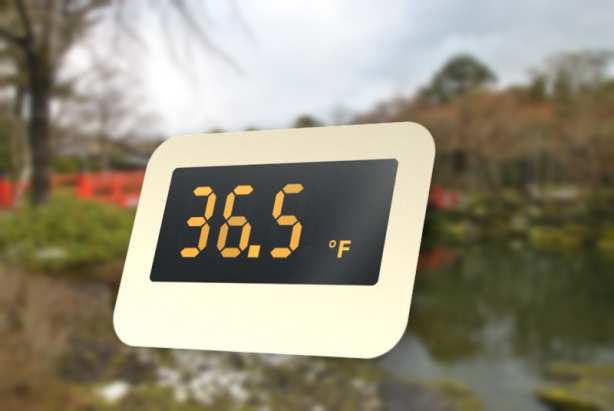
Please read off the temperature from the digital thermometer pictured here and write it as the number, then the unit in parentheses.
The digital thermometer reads 36.5 (°F)
